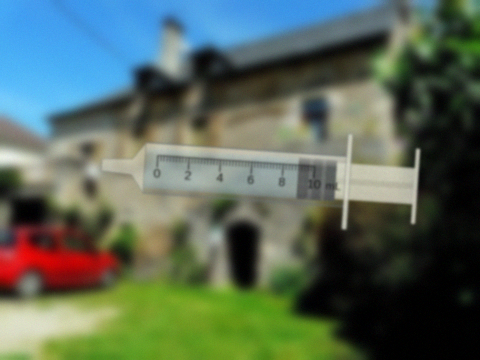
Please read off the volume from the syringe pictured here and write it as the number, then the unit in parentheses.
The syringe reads 9 (mL)
